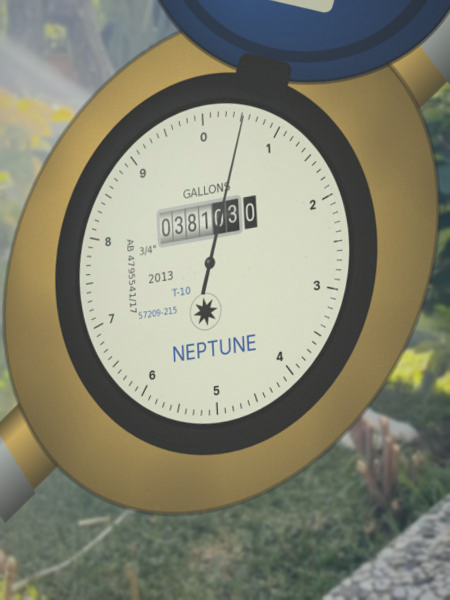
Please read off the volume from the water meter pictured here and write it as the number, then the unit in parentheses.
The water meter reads 381030.5 (gal)
